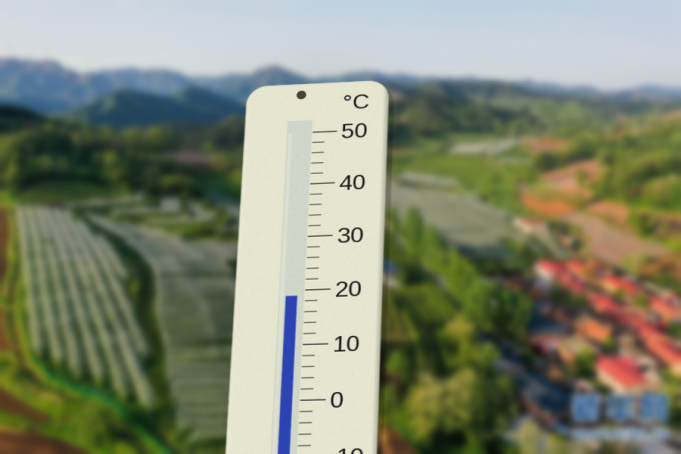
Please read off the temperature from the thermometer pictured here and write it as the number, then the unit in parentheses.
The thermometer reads 19 (°C)
